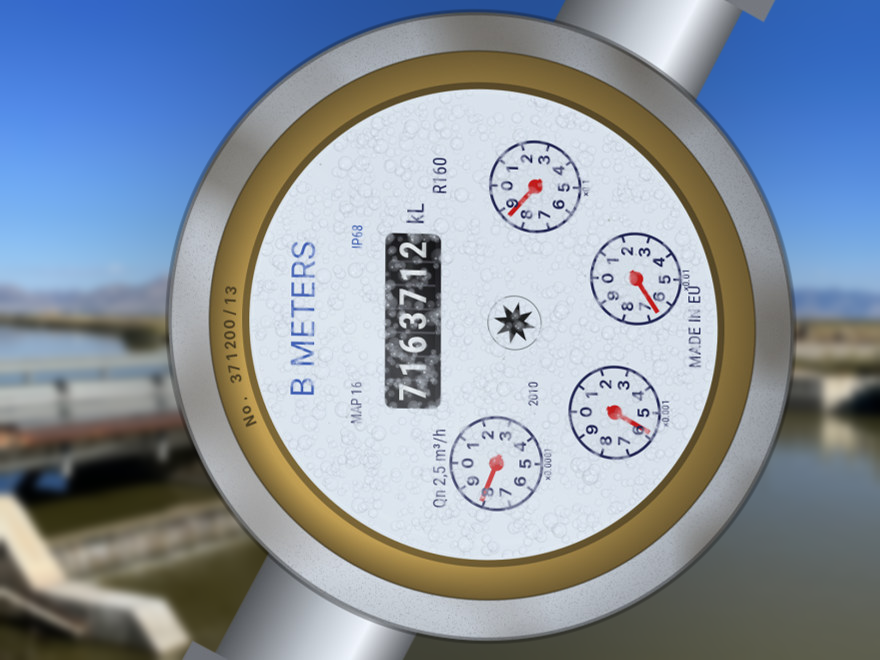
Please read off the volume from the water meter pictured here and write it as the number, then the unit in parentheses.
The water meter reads 7163712.8658 (kL)
